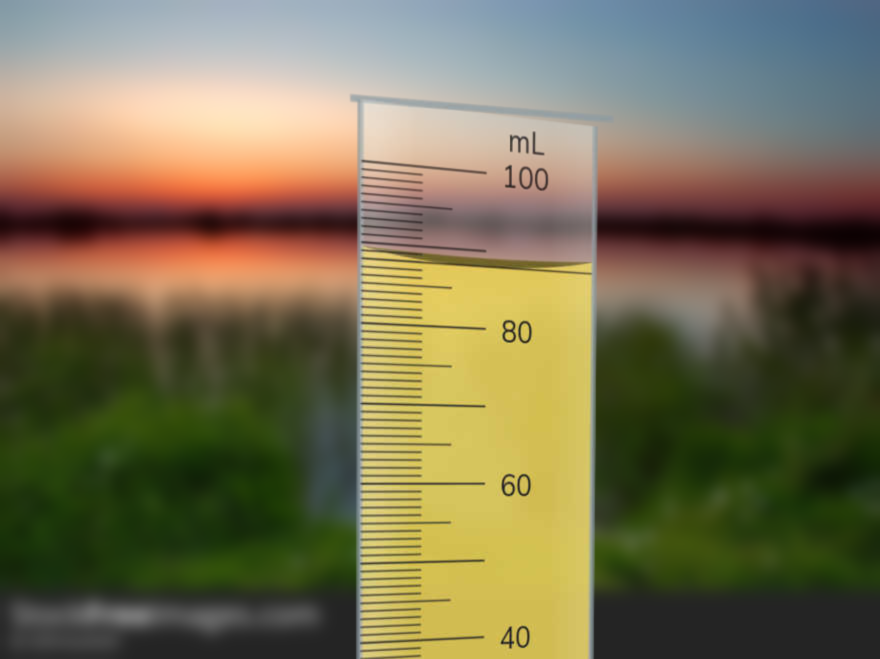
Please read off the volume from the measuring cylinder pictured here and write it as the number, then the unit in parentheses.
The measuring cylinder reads 88 (mL)
